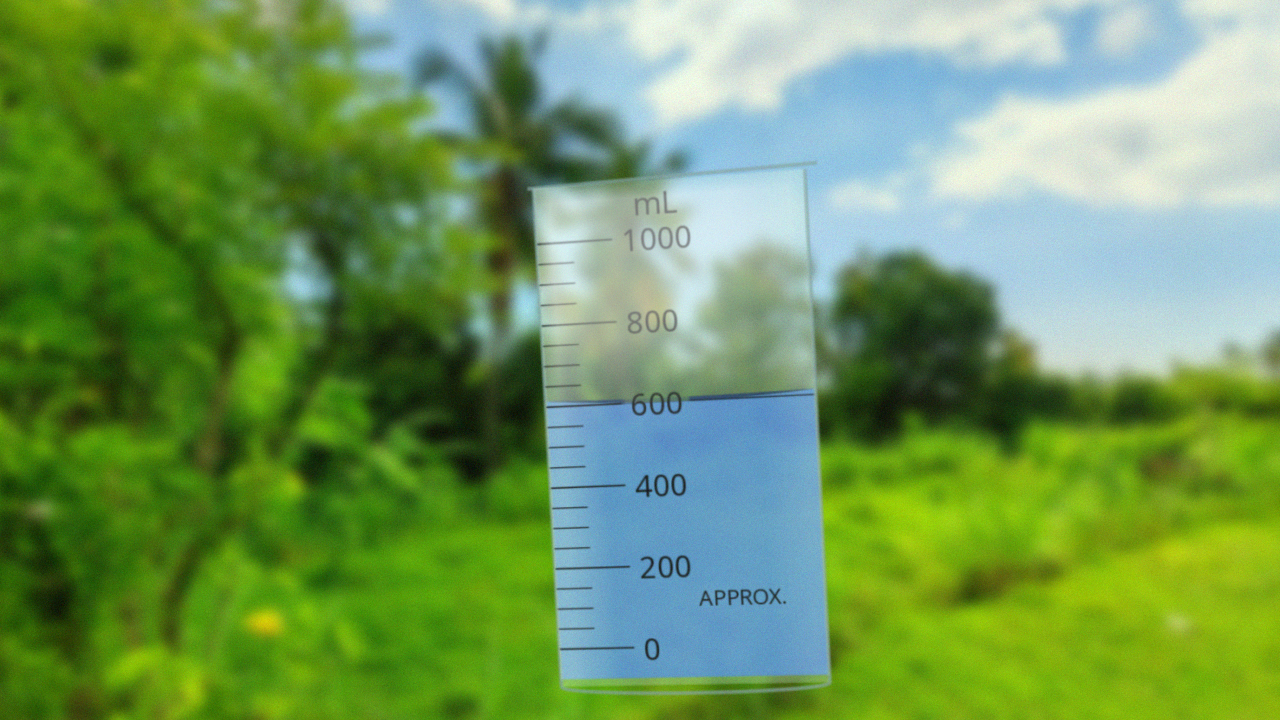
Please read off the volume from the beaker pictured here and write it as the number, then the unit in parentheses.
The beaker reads 600 (mL)
